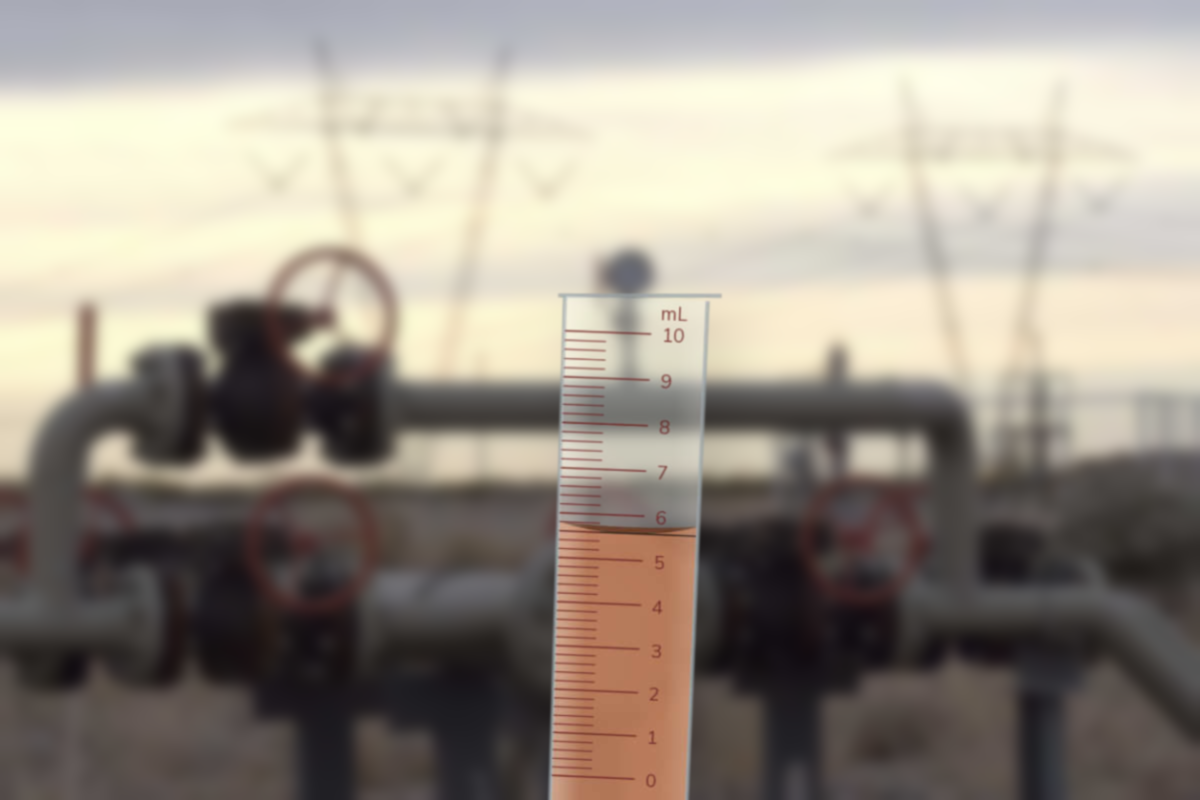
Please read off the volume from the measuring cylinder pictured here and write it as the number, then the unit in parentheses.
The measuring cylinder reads 5.6 (mL)
